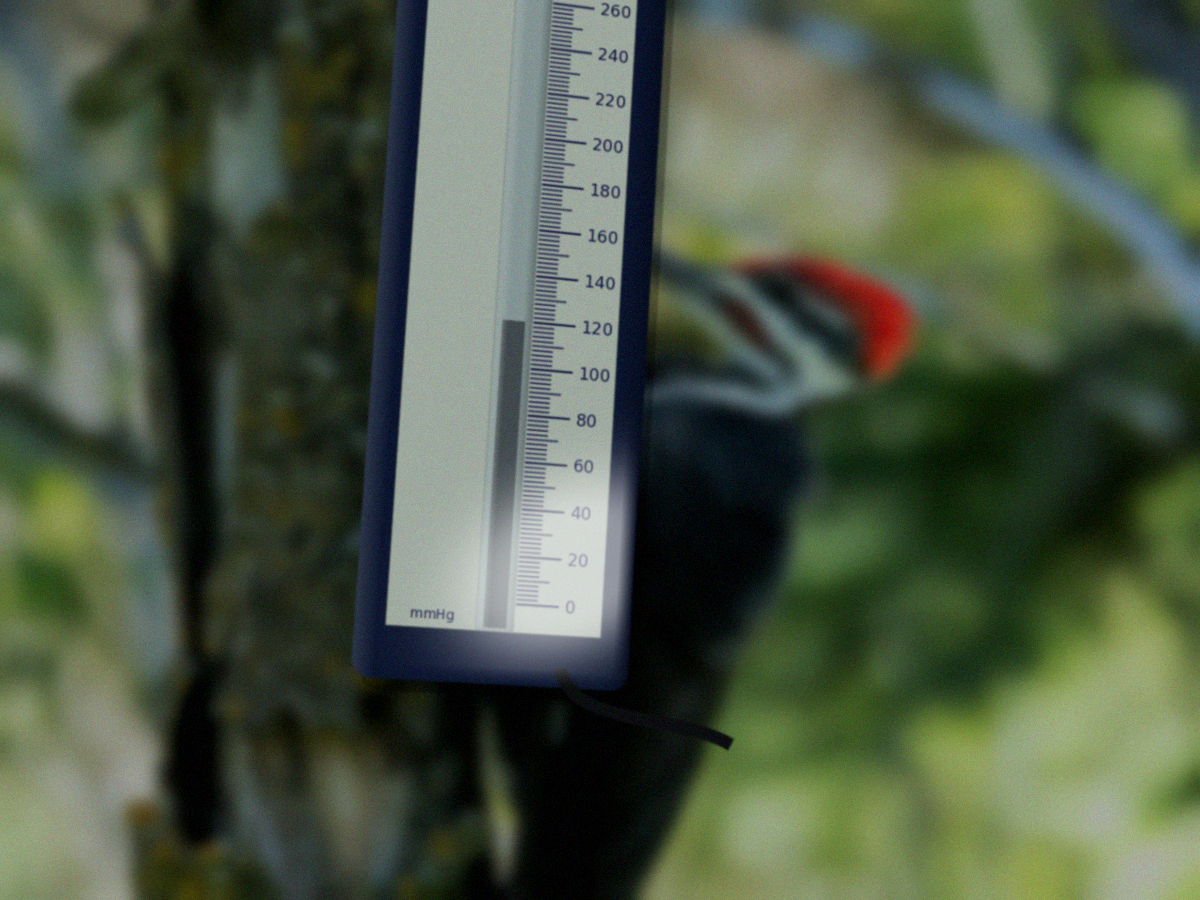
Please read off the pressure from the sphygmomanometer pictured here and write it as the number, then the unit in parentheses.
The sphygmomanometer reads 120 (mmHg)
